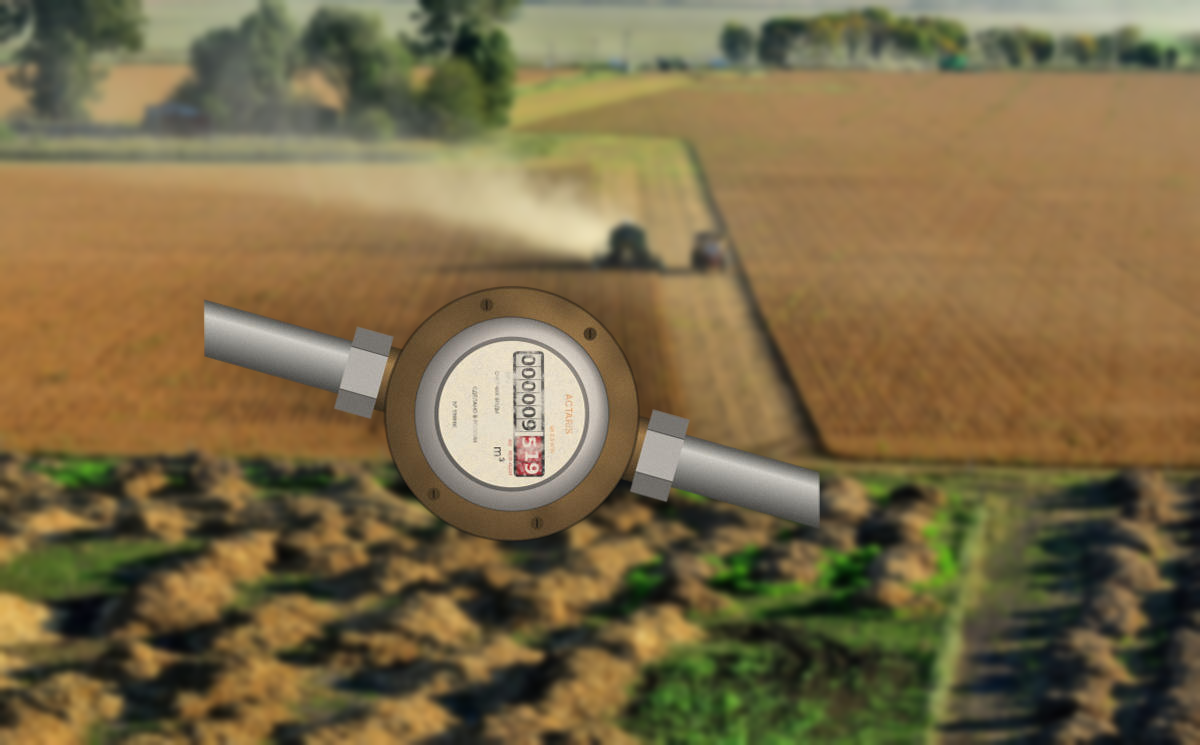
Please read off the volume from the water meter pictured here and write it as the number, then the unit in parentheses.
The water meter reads 9.519 (m³)
